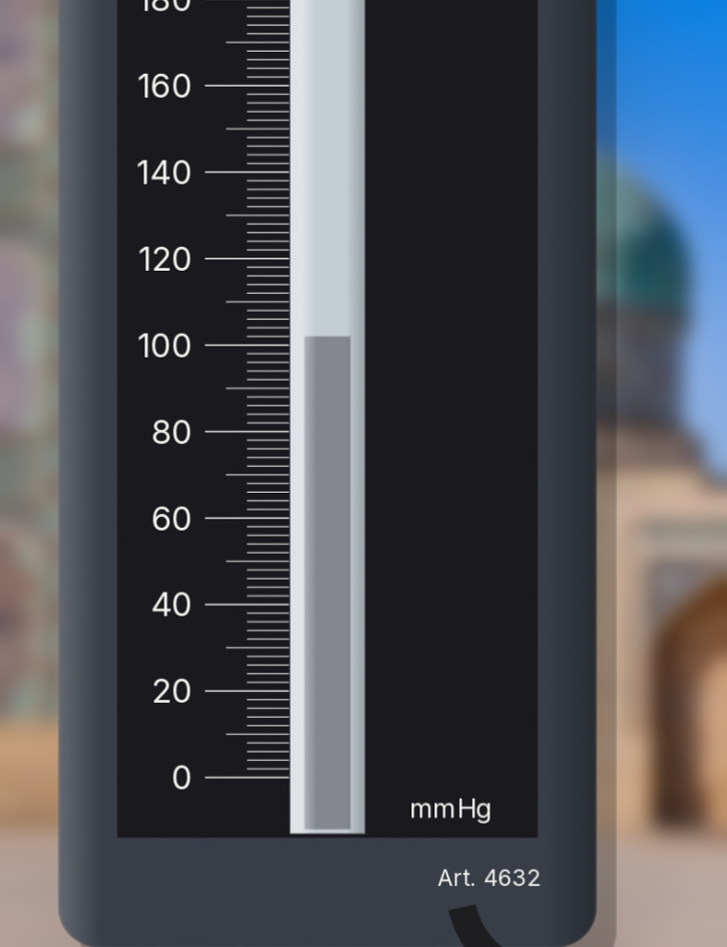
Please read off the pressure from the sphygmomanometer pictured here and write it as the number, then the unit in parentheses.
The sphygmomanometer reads 102 (mmHg)
